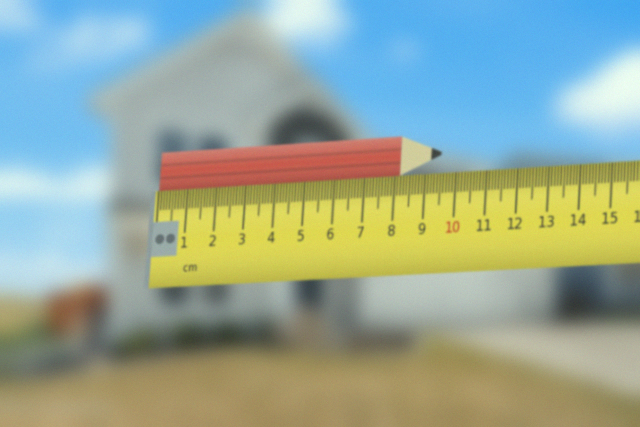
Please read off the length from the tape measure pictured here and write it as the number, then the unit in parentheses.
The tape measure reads 9.5 (cm)
